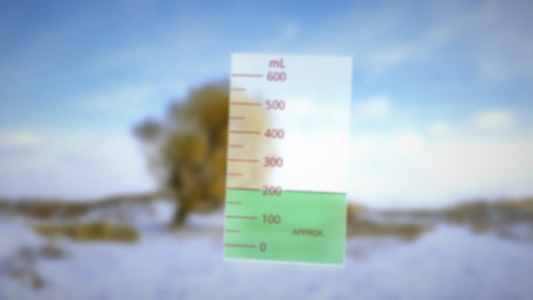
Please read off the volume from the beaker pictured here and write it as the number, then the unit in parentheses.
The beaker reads 200 (mL)
